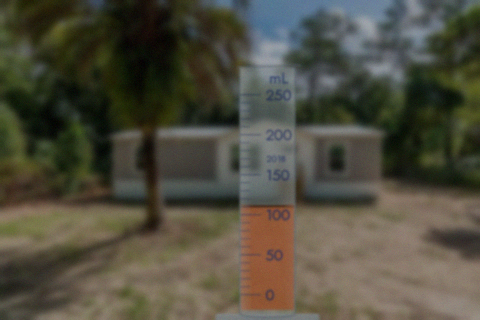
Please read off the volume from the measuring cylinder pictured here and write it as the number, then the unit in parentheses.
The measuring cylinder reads 110 (mL)
